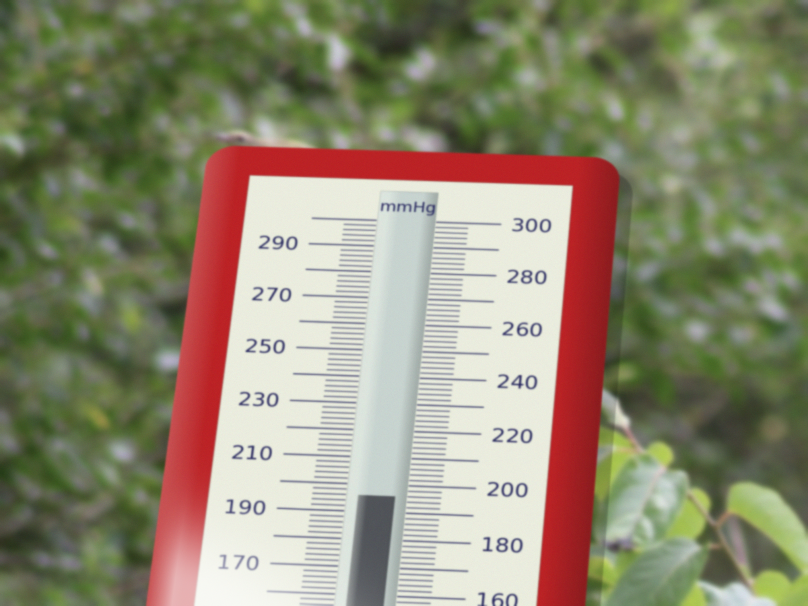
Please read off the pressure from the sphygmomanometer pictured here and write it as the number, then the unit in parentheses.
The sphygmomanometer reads 196 (mmHg)
